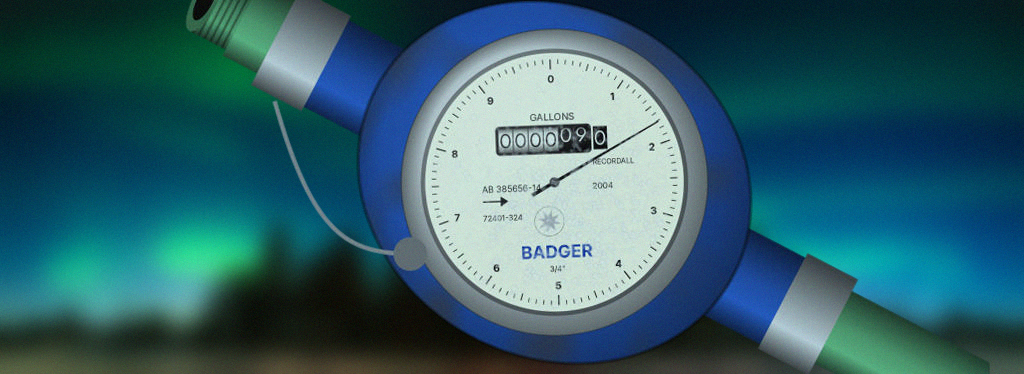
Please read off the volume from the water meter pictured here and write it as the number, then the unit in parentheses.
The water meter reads 91.7 (gal)
